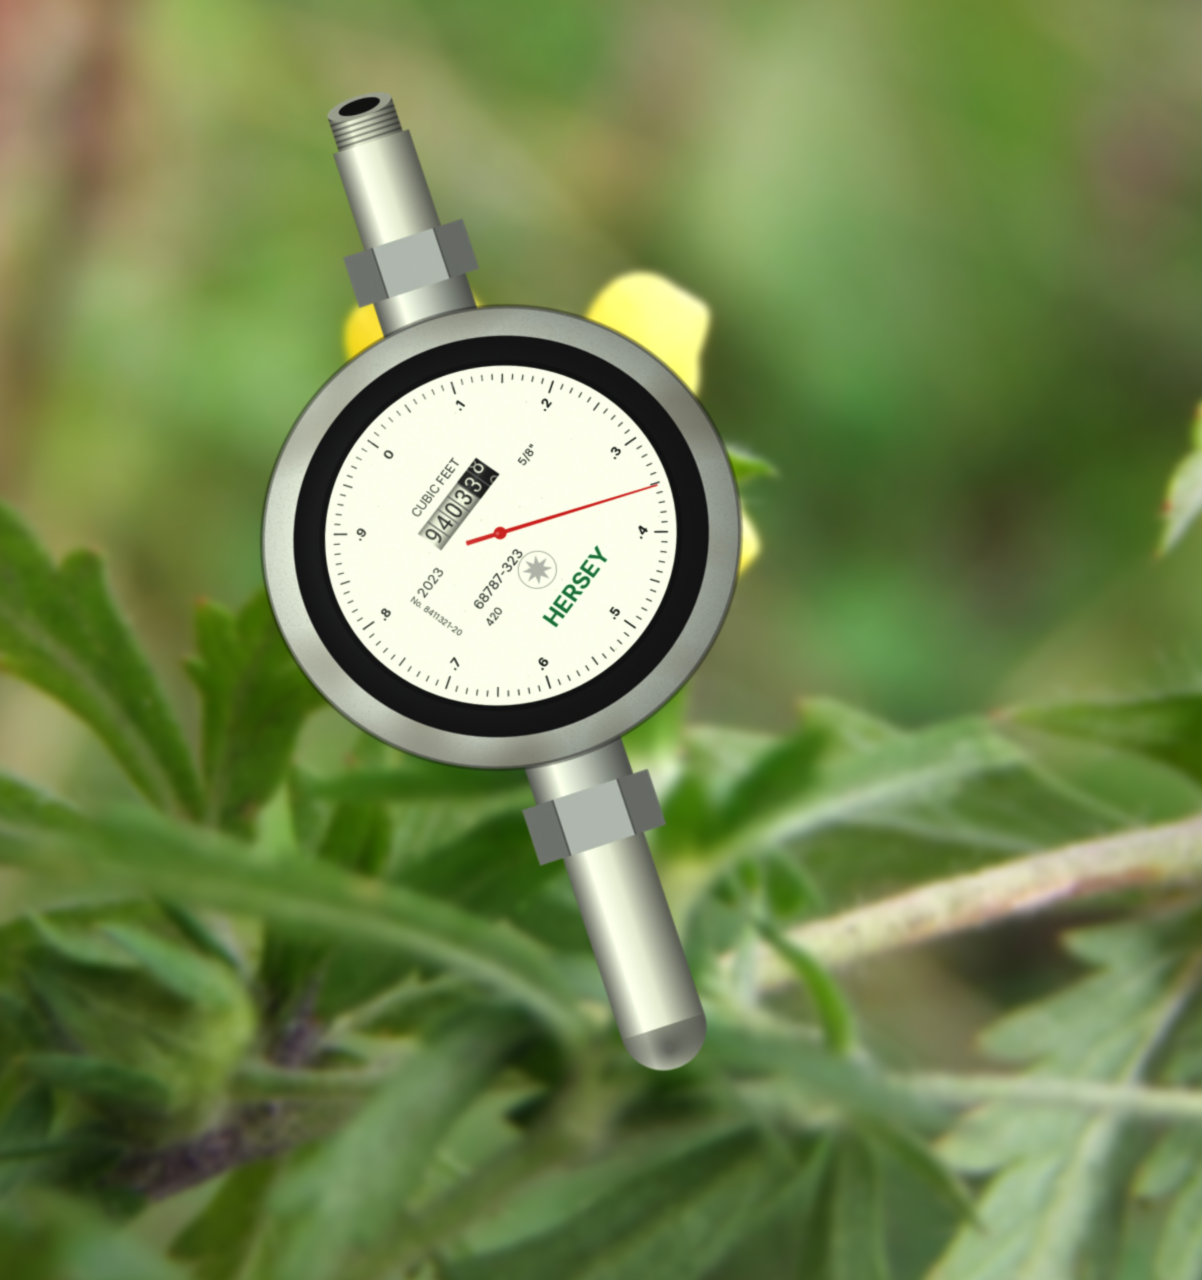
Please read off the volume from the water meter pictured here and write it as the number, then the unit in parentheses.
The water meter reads 940338.35 (ft³)
